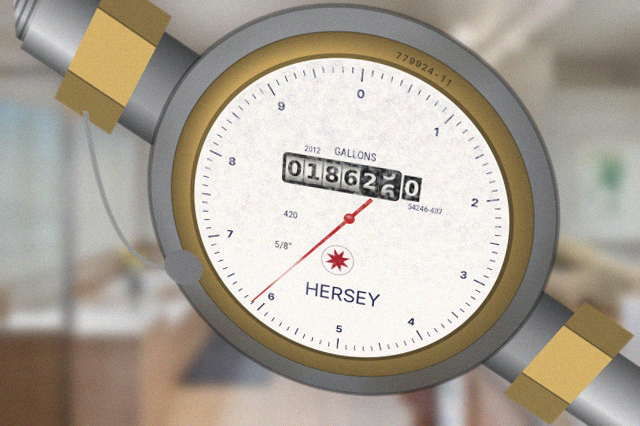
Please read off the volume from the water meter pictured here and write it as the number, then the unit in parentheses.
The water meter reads 186256.1 (gal)
